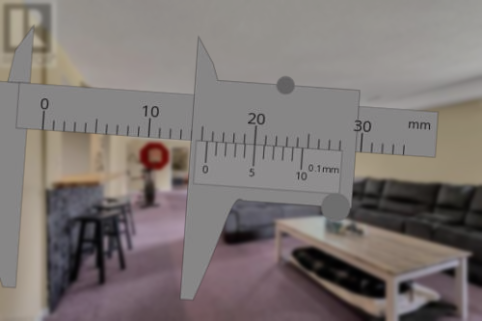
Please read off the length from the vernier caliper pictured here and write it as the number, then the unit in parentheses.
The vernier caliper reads 15.5 (mm)
